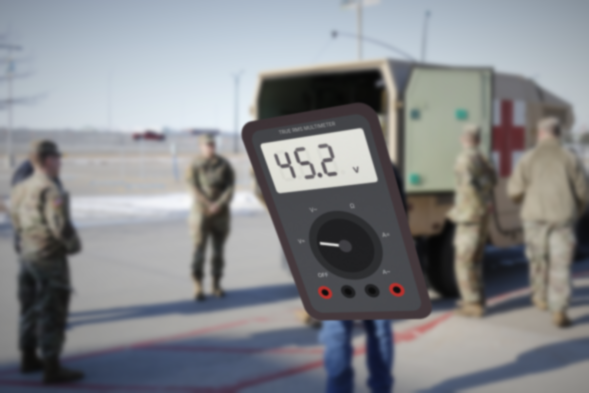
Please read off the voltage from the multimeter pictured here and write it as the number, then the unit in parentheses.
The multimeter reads 45.2 (V)
